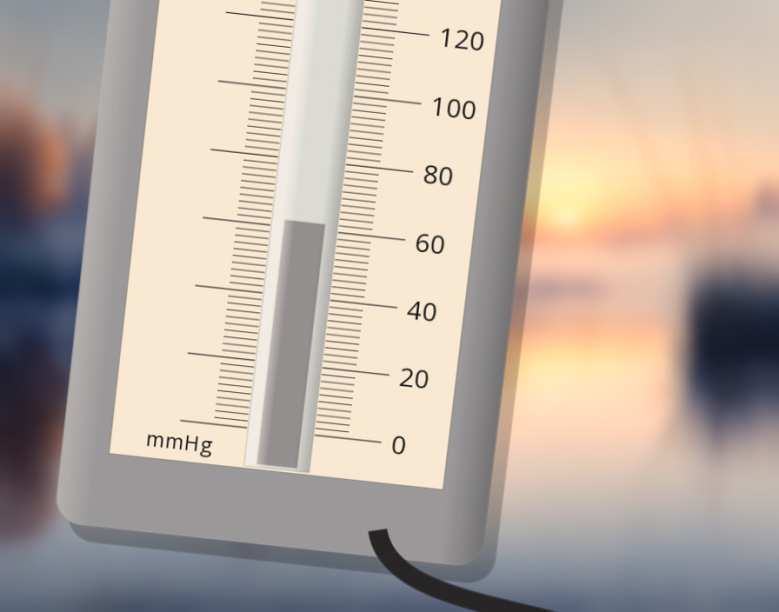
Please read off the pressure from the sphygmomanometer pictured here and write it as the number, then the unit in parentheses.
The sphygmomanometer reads 62 (mmHg)
